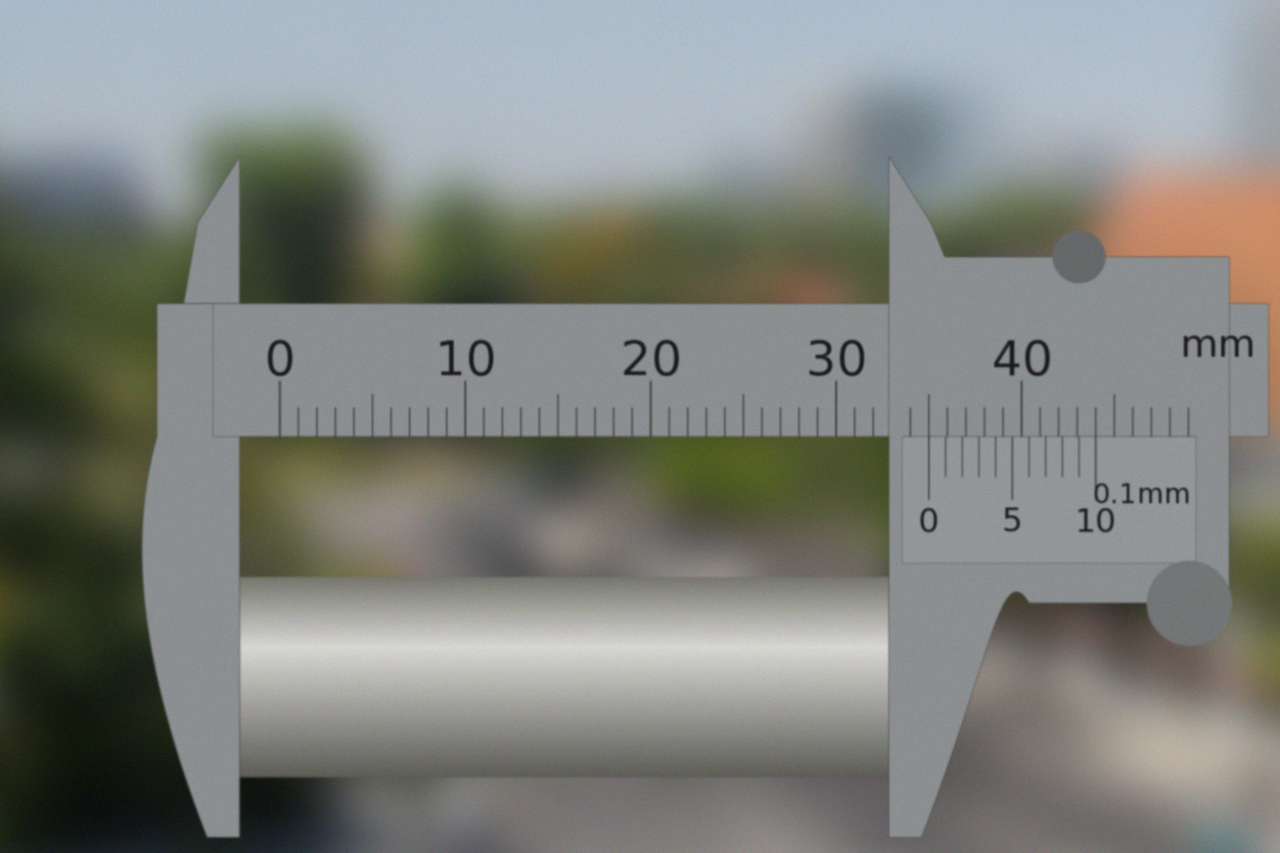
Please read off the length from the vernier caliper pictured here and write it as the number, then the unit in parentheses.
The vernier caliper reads 35.0 (mm)
